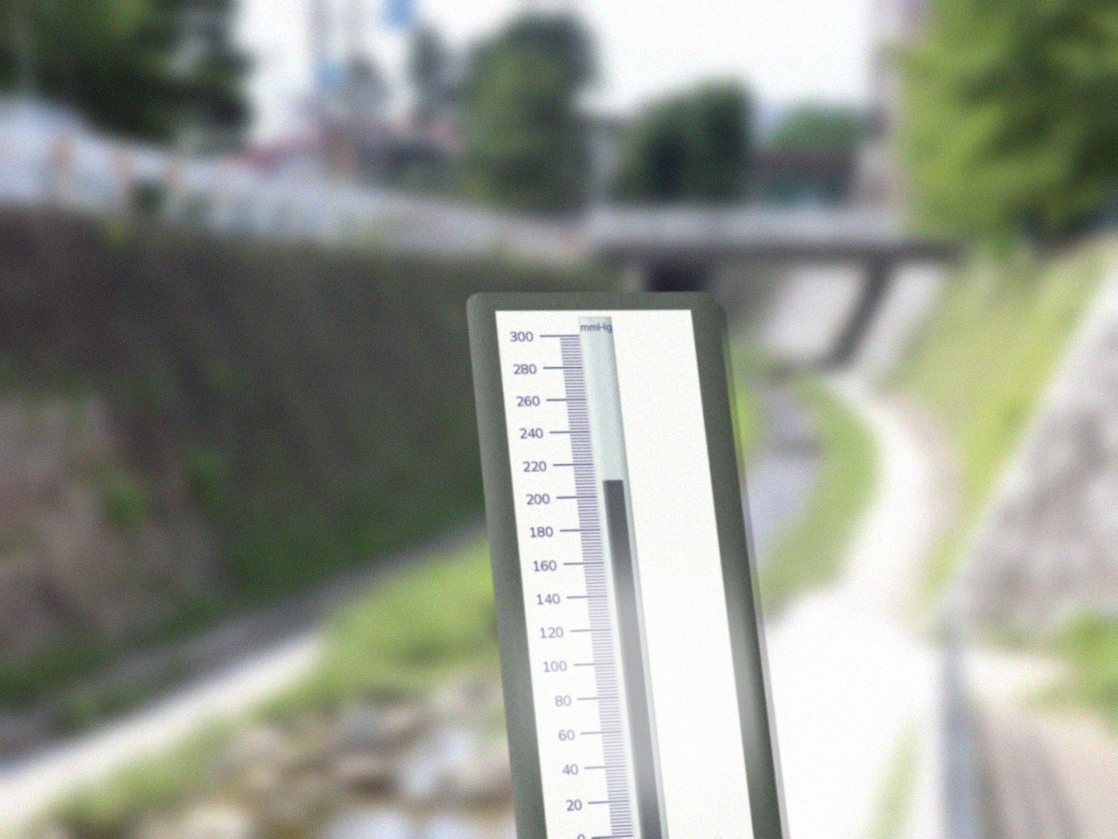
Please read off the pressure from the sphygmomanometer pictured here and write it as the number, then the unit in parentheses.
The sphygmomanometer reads 210 (mmHg)
